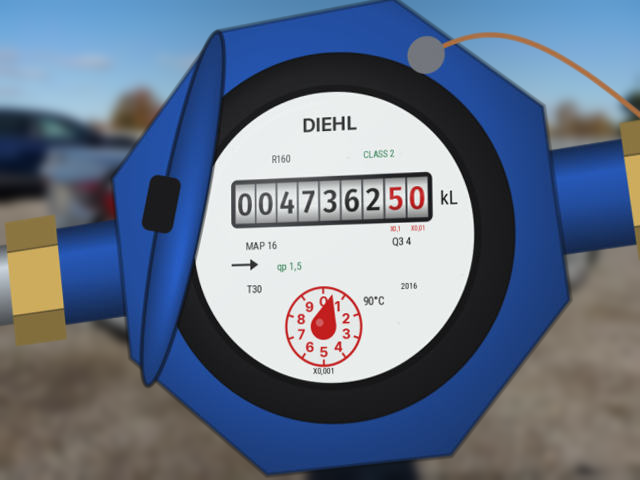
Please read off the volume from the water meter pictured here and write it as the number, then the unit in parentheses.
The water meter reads 47362.500 (kL)
